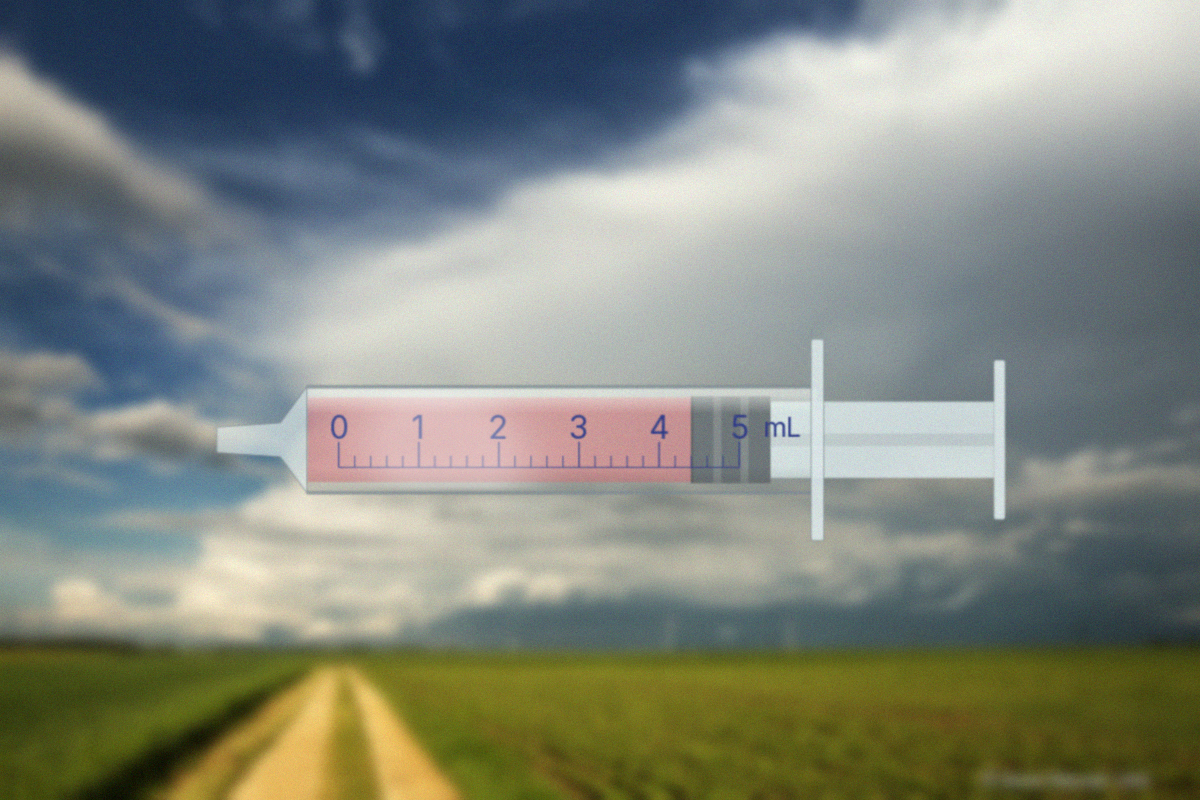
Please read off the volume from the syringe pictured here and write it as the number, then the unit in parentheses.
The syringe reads 4.4 (mL)
